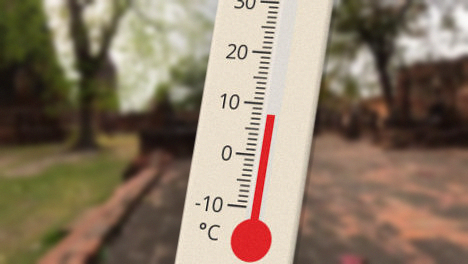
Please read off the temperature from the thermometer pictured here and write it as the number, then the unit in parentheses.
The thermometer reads 8 (°C)
